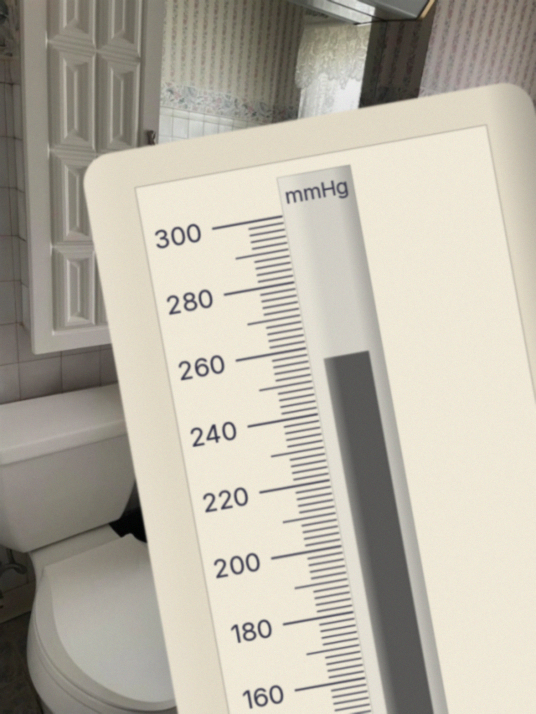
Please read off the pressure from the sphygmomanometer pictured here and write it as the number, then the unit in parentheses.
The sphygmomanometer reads 256 (mmHg)
